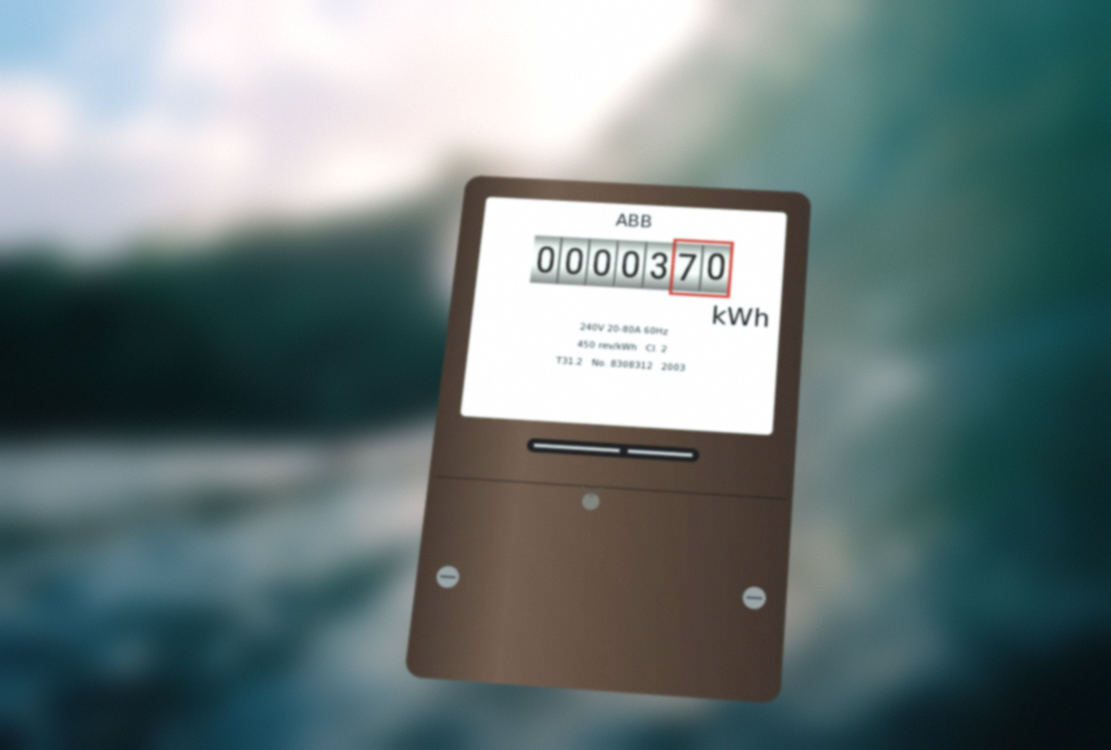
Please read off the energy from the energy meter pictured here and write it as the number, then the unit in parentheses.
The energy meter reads 3.70 (kWh)
